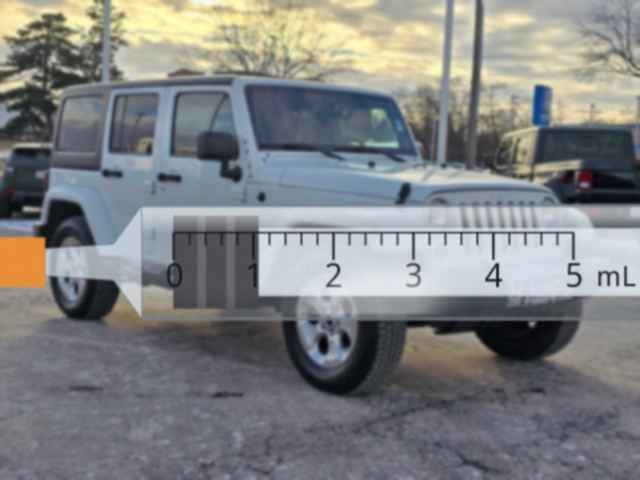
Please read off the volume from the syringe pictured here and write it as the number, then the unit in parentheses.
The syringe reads 0 (mL)
